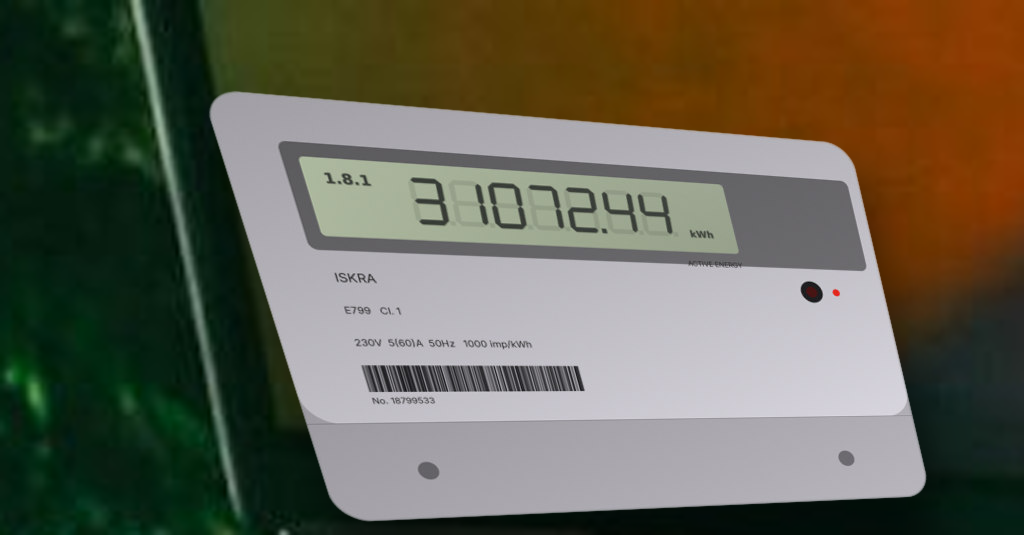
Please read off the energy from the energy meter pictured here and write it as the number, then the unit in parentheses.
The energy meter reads 31072.44 (kWh)
